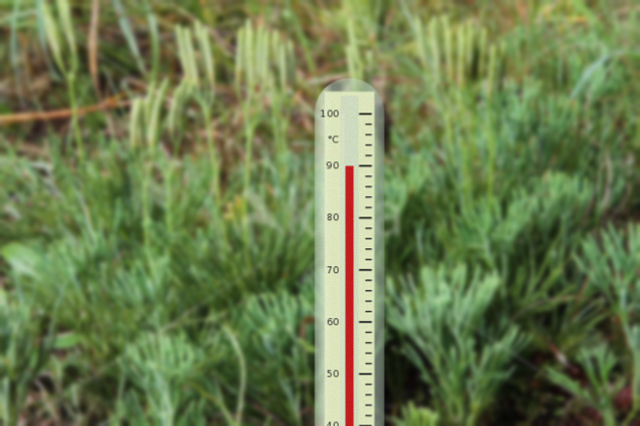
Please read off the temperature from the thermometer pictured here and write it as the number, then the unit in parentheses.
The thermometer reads 90 (°C)
